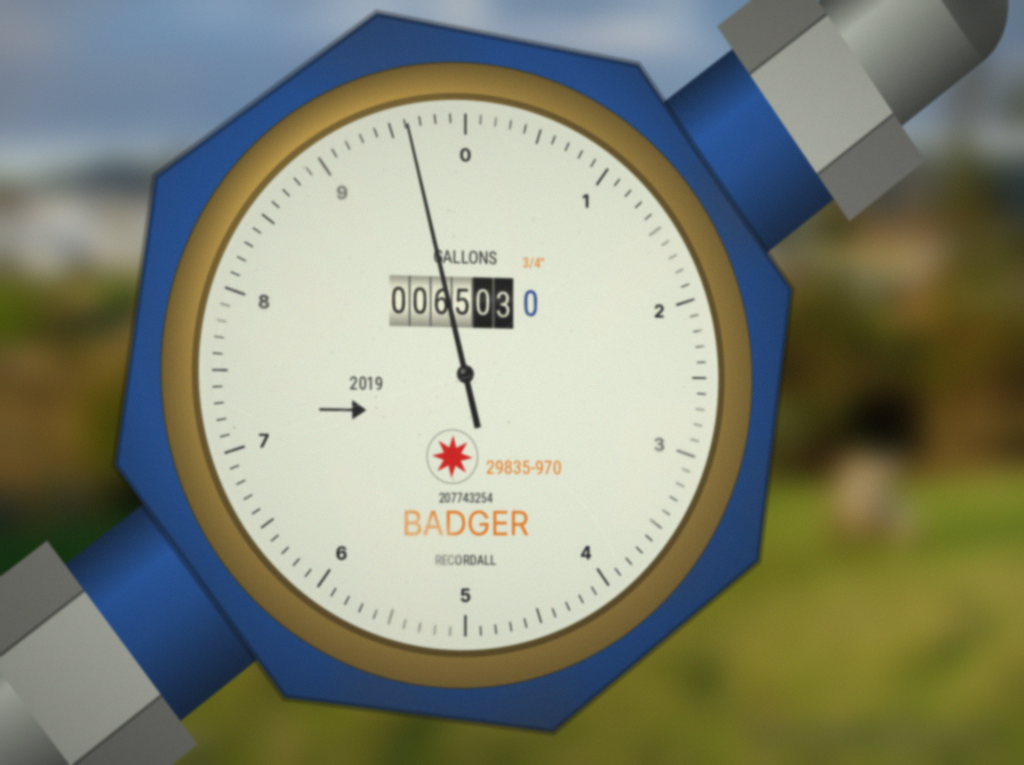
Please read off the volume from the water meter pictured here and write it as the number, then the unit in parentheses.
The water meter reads 65029.6 (gal)
